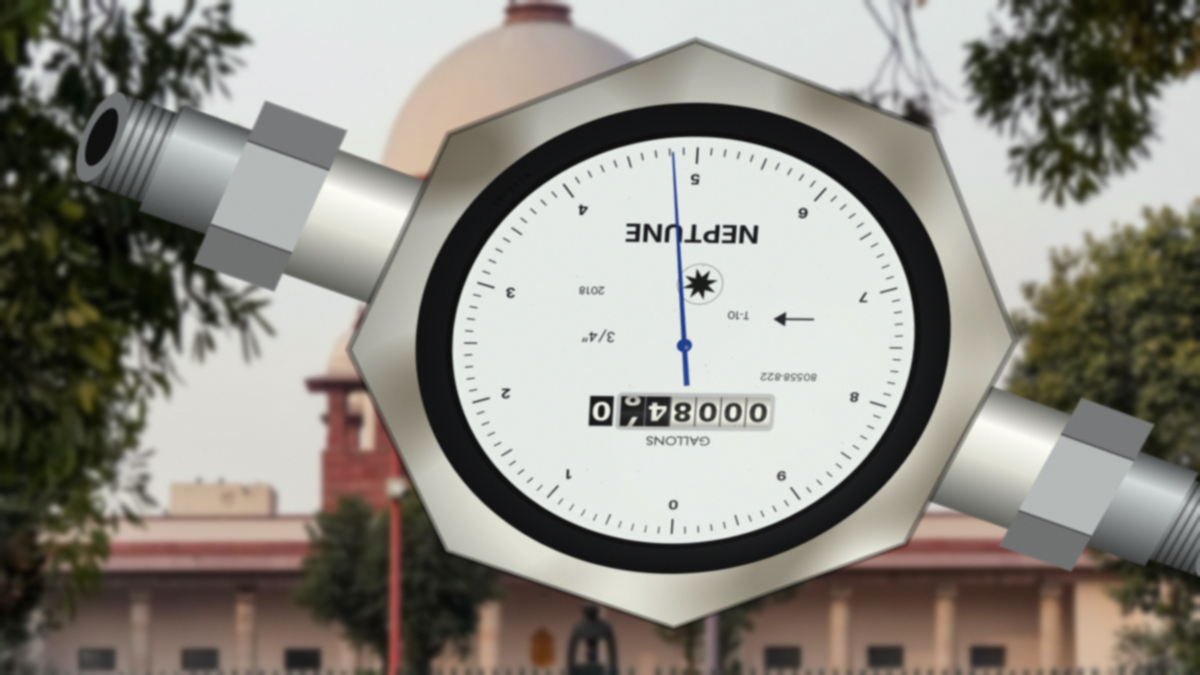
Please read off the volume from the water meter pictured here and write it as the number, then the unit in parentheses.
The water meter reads 8474.8 (gal)
